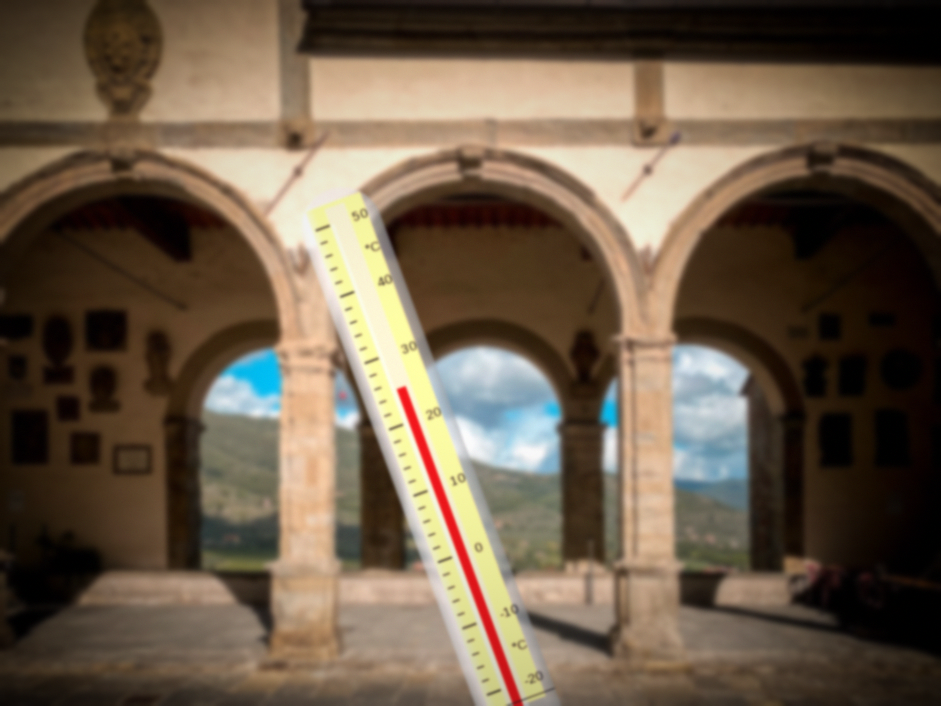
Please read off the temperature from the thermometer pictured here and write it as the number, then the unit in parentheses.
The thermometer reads 25 (°C)
